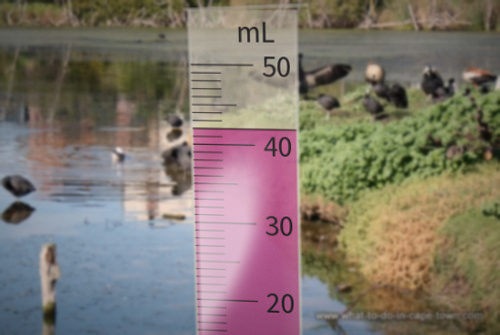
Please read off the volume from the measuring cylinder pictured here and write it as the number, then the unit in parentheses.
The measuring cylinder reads 42 (mL)
